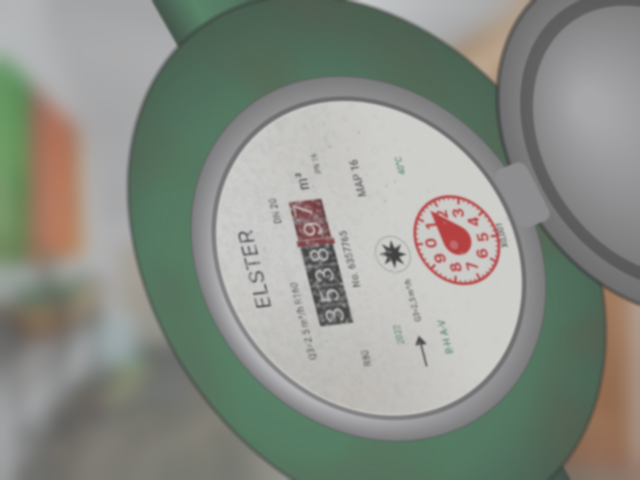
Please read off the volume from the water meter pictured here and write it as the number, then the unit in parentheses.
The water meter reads 3538.971 (m³)
